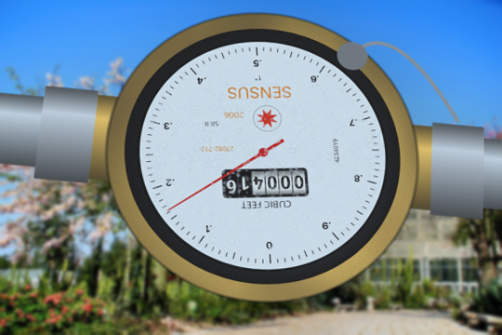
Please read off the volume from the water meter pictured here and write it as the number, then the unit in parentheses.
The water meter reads 416.16 (ft³)
